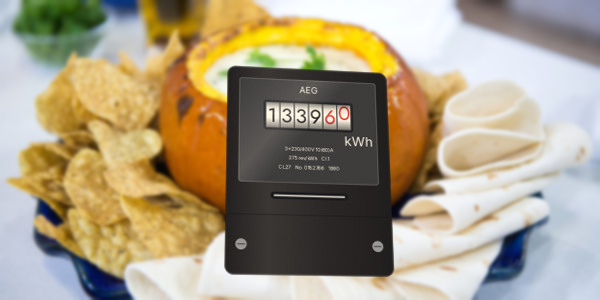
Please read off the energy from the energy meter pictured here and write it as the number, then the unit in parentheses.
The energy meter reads 1339.60 (kWh)
